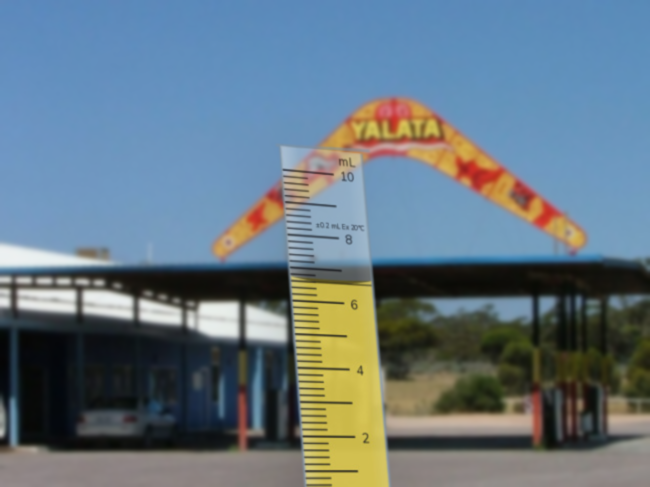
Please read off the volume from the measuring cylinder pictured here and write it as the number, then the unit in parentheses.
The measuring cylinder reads 6.6 (mL)
